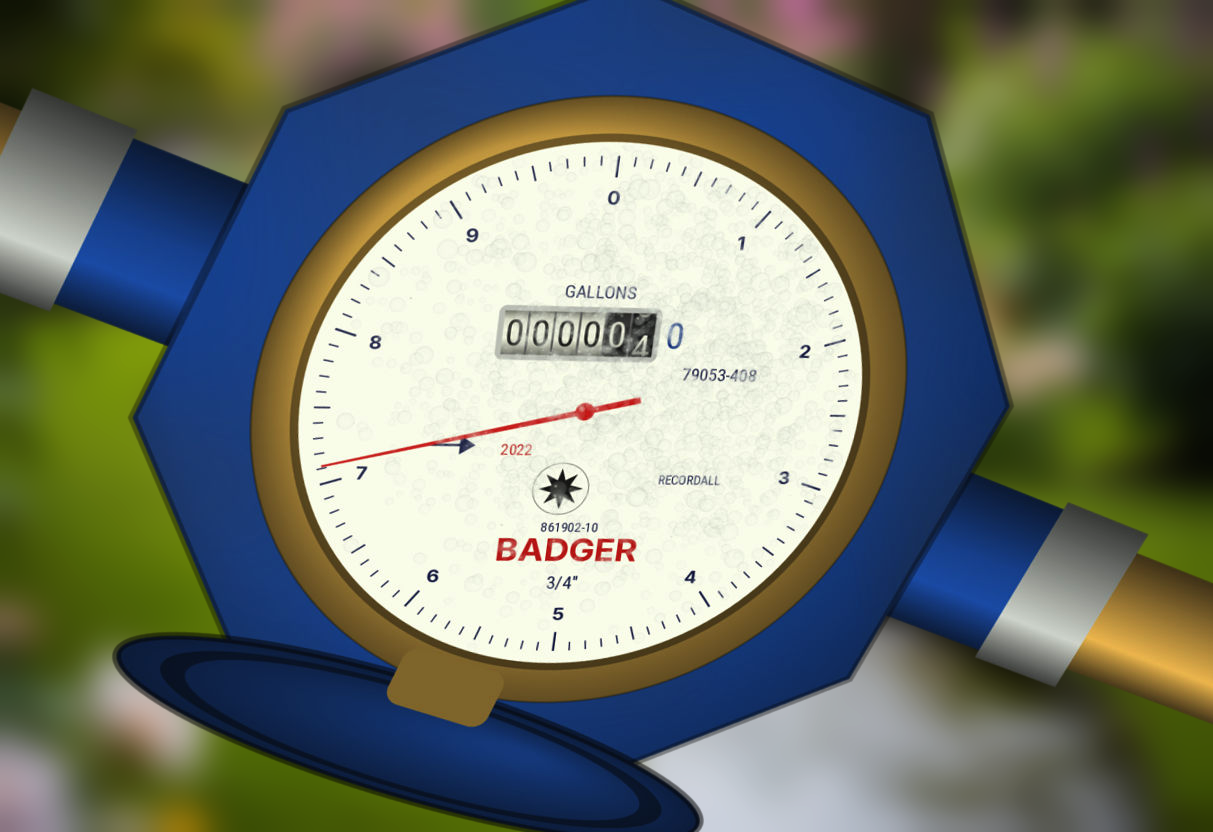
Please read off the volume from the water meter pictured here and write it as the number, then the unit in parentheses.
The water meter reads 37.1 (gal)
